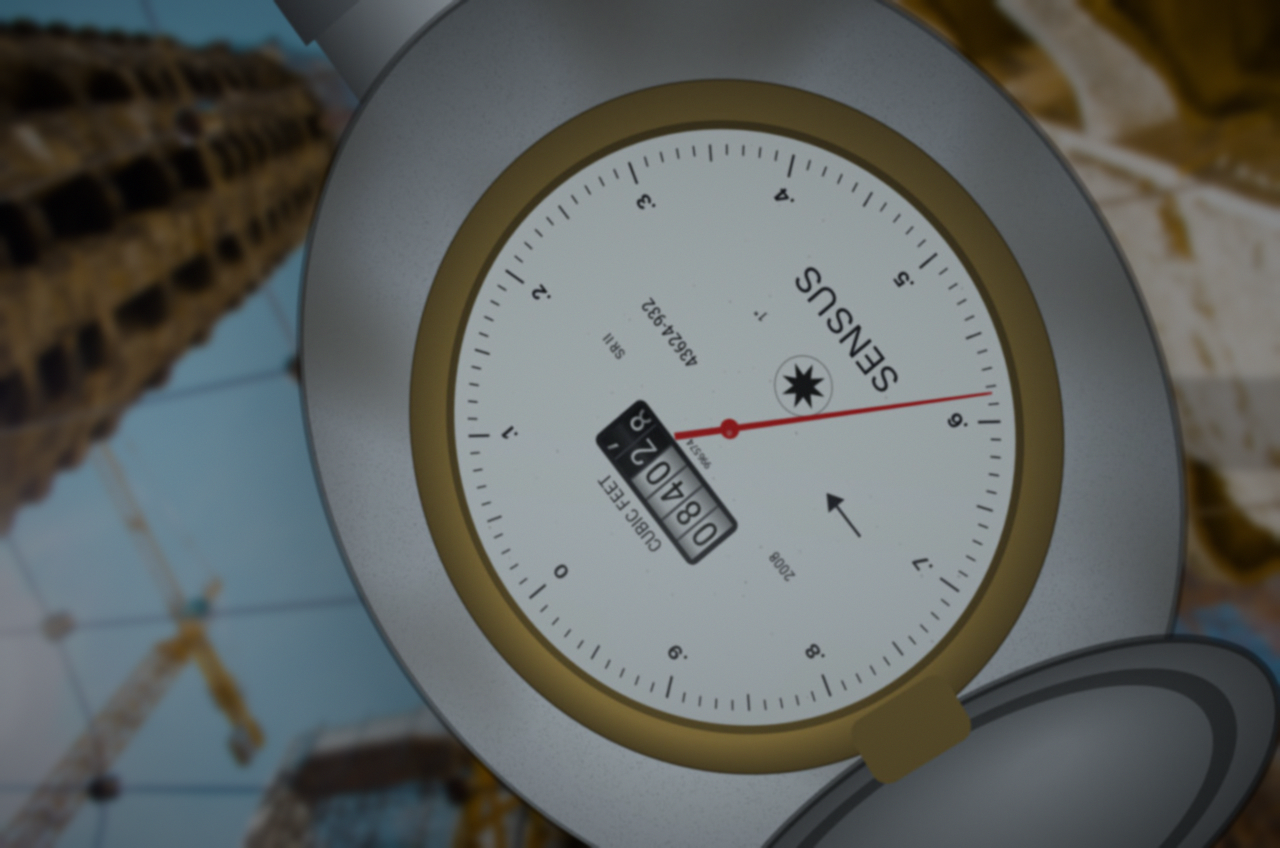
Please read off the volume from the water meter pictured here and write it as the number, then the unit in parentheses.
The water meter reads 84027.58 (ft³)
